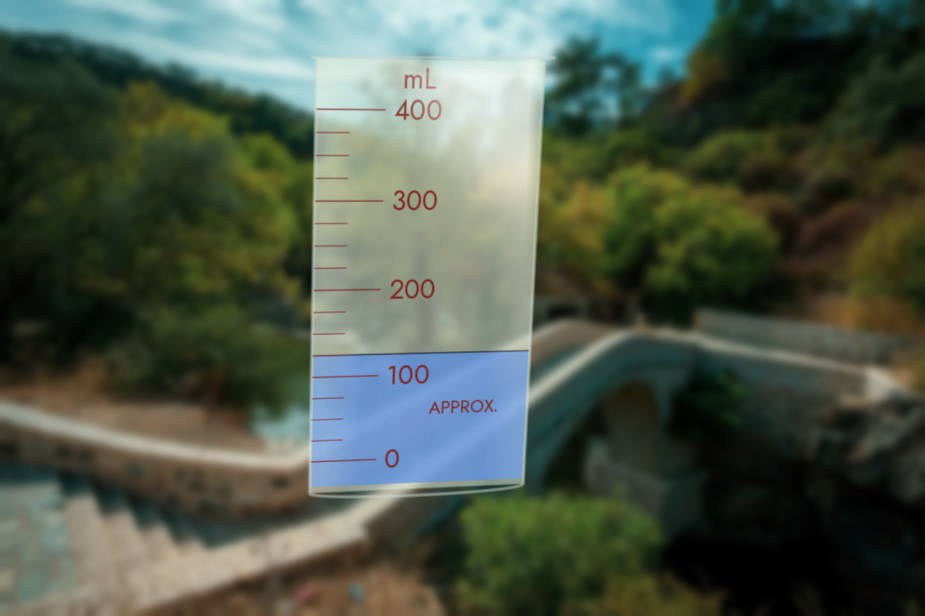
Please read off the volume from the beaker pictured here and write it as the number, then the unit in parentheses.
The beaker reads 125 (mL)
